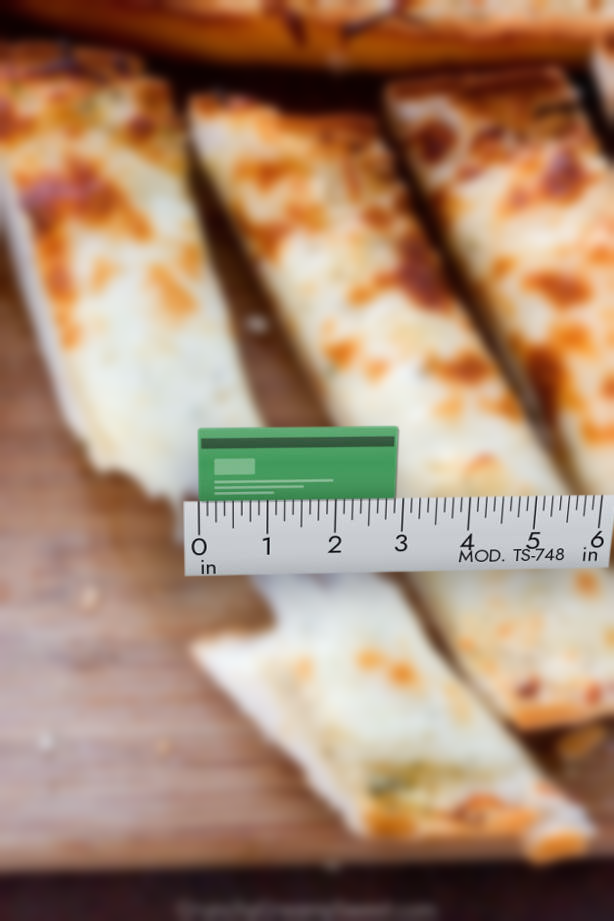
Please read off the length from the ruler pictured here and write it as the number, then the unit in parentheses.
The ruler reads 2.875 (in)
